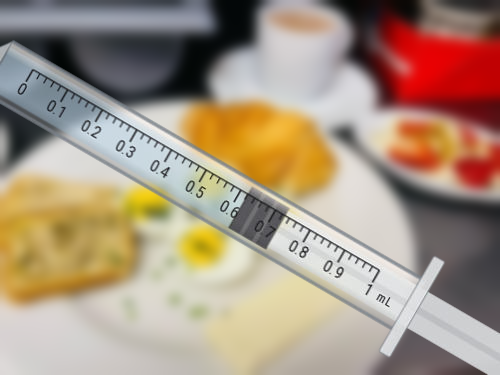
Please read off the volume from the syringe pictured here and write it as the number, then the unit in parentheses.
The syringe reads 0.62 (mL)
